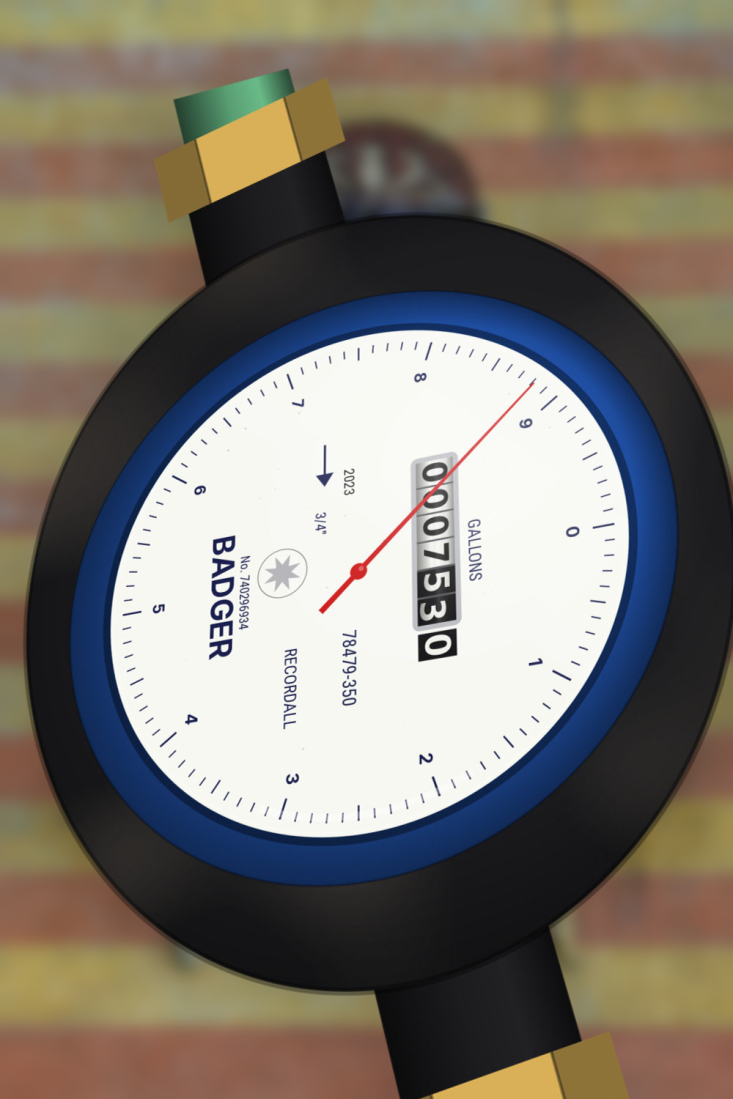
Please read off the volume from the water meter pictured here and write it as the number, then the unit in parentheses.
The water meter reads 7528.8 (gal)
